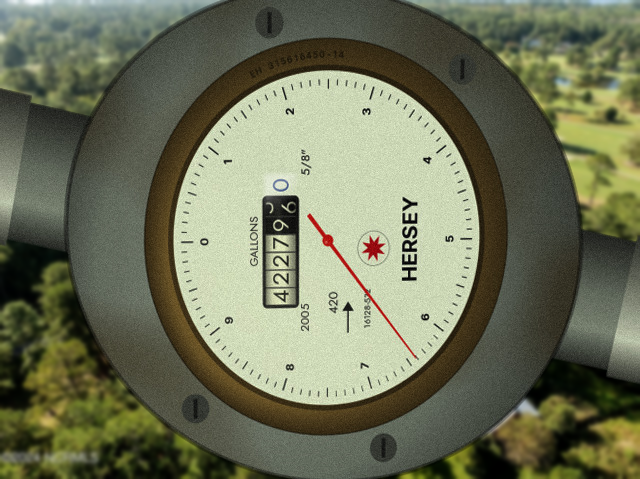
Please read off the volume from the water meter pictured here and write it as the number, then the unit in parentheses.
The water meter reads 4227956.4 (gal)
